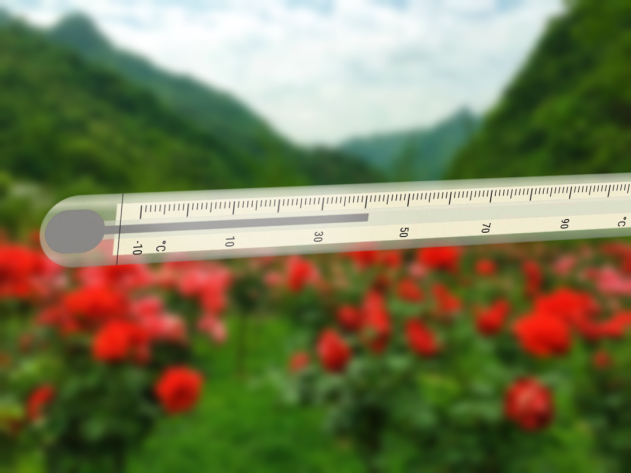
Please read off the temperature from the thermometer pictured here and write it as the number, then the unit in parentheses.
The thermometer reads 41 (°C)
